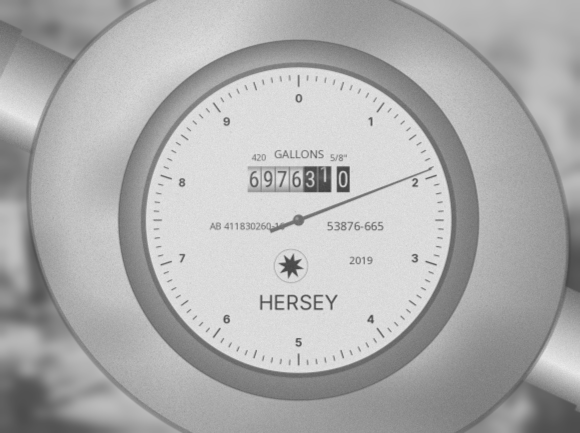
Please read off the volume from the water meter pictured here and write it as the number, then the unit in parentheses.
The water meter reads 6976311.9 (gal)
